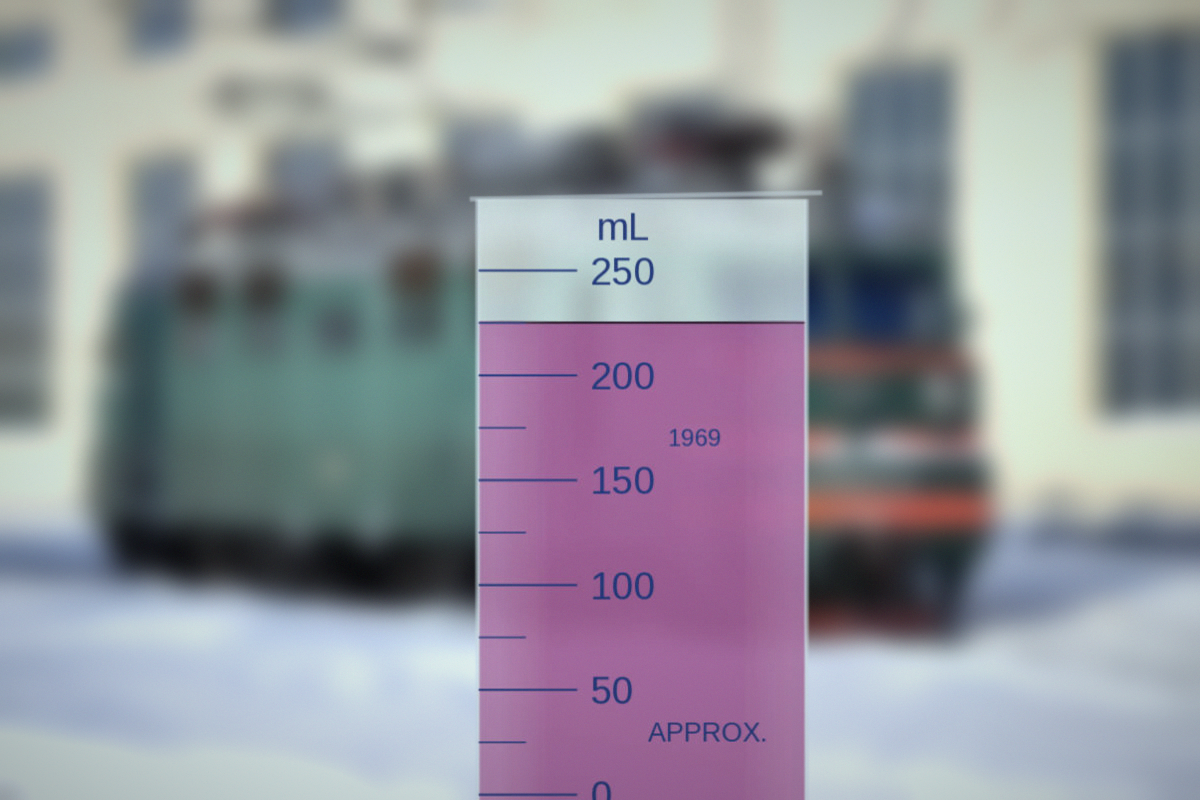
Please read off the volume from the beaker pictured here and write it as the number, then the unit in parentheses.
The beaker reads 225 (mL)
